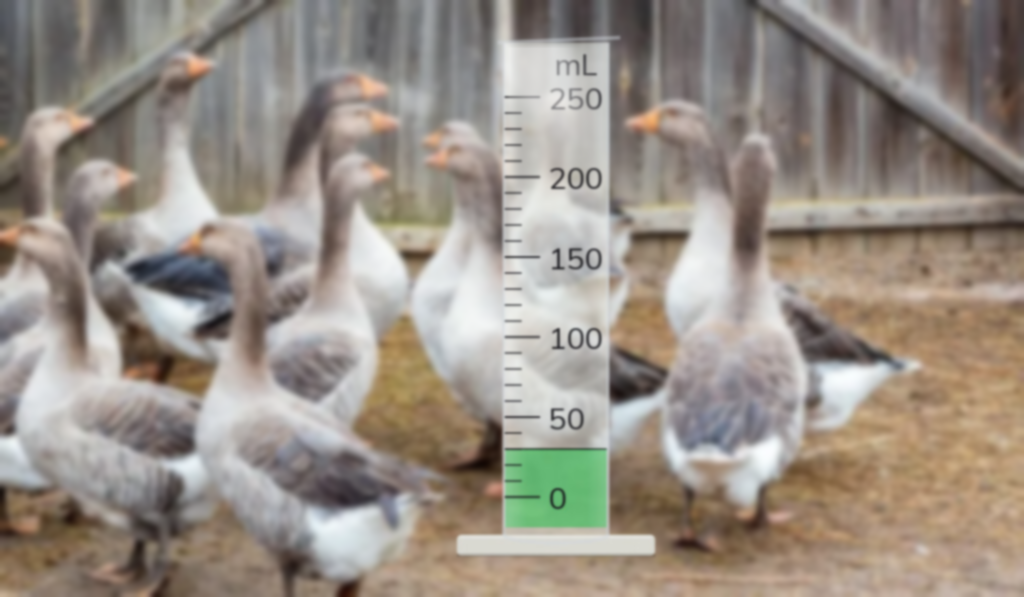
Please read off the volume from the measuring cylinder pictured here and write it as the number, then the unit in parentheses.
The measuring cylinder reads 30 (mL)
